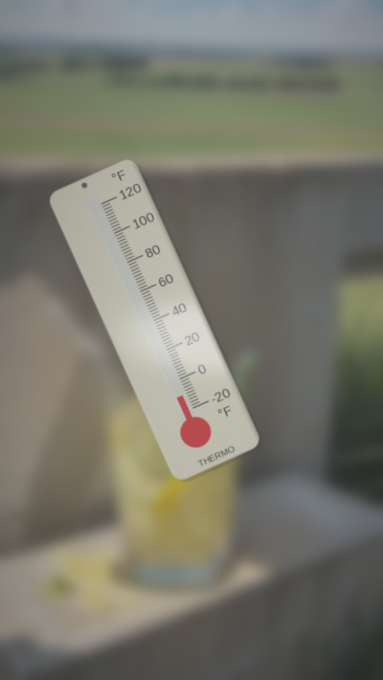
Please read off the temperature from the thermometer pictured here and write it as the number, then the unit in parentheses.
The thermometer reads -10 (°F)
